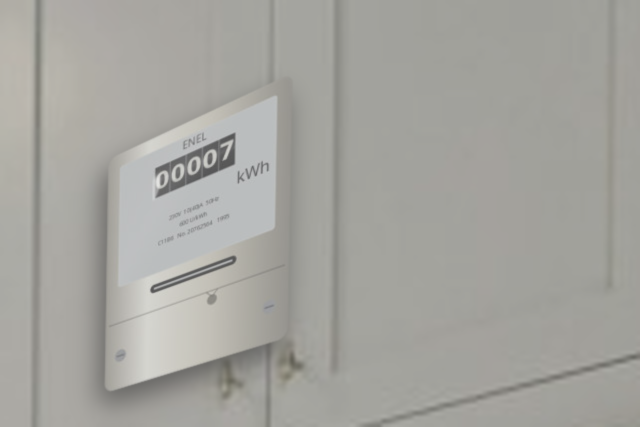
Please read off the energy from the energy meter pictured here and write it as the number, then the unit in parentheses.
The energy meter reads 7 (kWh)
